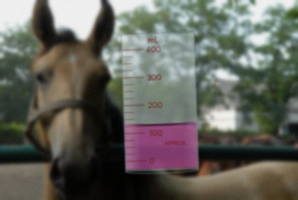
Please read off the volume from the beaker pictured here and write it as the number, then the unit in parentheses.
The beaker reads 125 (mL)
